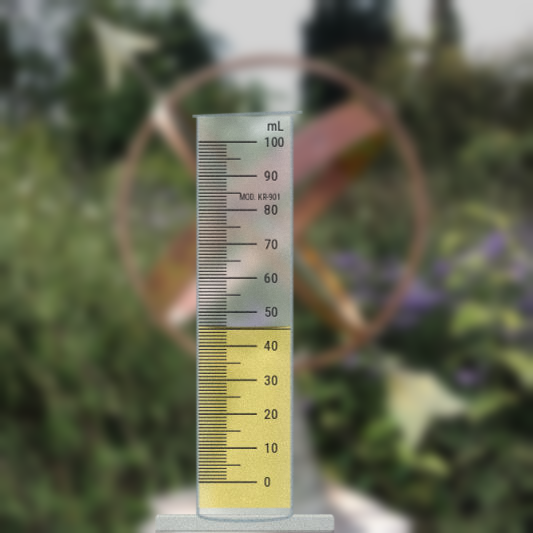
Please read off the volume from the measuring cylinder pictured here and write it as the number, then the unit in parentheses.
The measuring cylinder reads 45 (mL)
